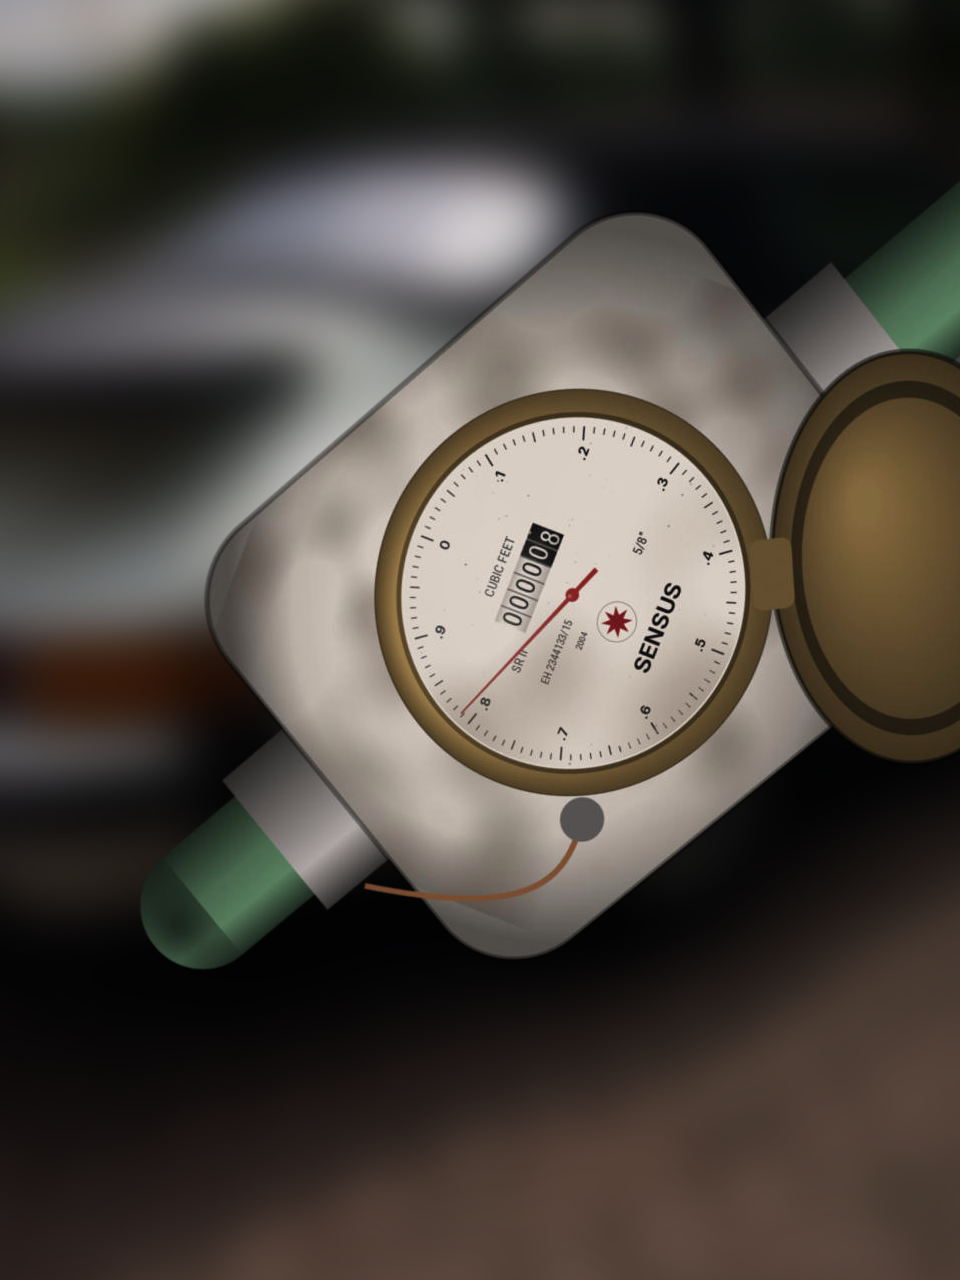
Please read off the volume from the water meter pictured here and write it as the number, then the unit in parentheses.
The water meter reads 7.81 (ft³)
